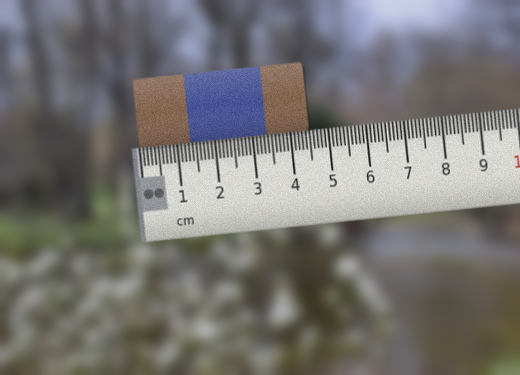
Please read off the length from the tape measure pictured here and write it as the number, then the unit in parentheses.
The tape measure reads 4.5 (cm)
